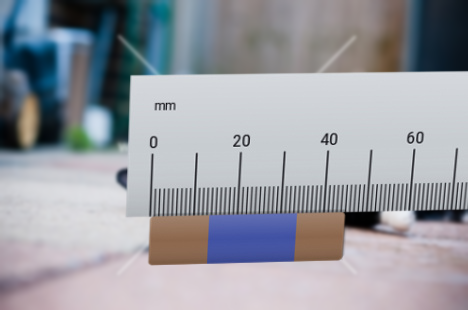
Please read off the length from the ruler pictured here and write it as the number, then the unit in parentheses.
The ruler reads 45 (mm)
